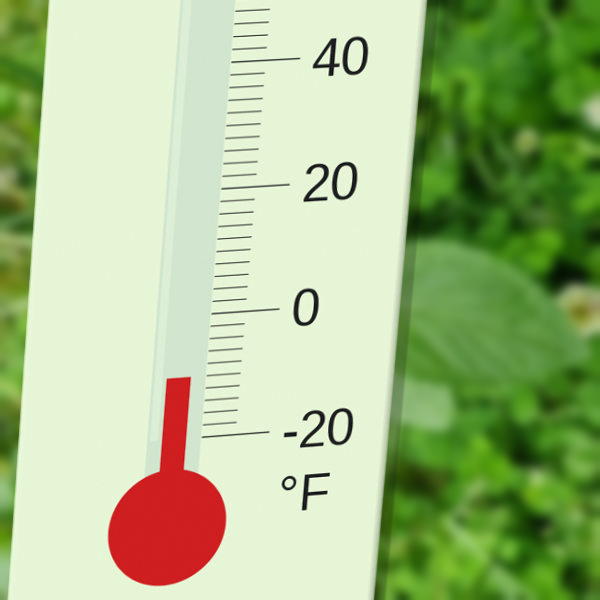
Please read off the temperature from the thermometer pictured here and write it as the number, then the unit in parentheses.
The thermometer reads -10 (°F)
